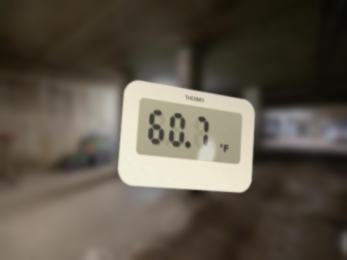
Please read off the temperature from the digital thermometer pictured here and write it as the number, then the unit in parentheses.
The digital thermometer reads 60.7 (°F)
